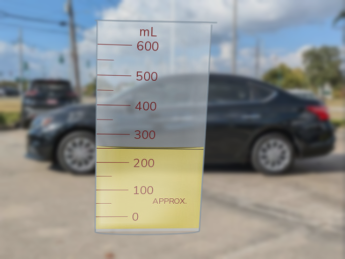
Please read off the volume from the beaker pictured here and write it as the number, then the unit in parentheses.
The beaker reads 250 (mL)
